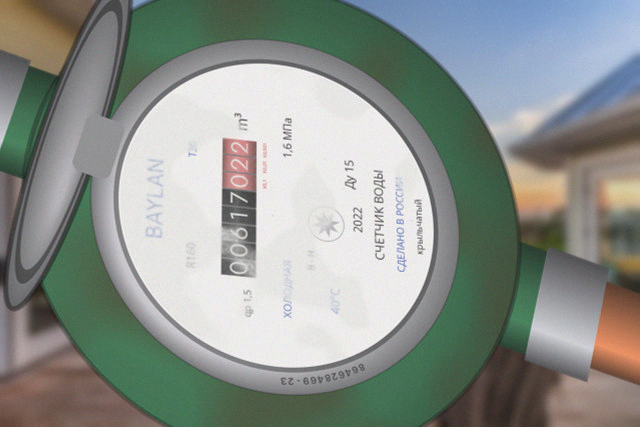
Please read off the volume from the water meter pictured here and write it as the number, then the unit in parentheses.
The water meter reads 617.022 (m³)
